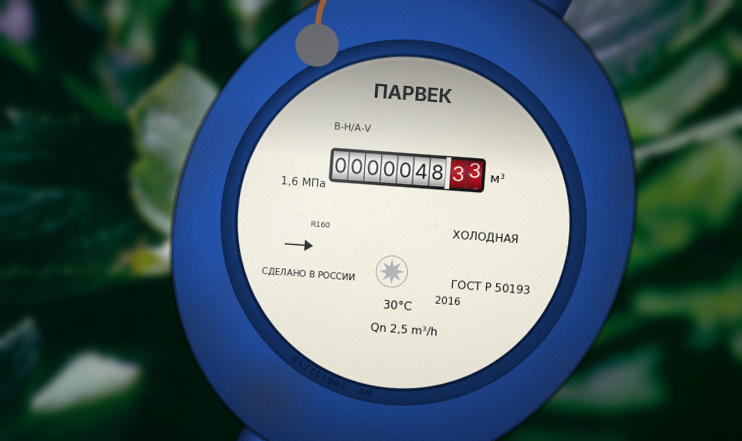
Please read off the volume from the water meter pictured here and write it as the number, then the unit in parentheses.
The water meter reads 48.33 (m³)
